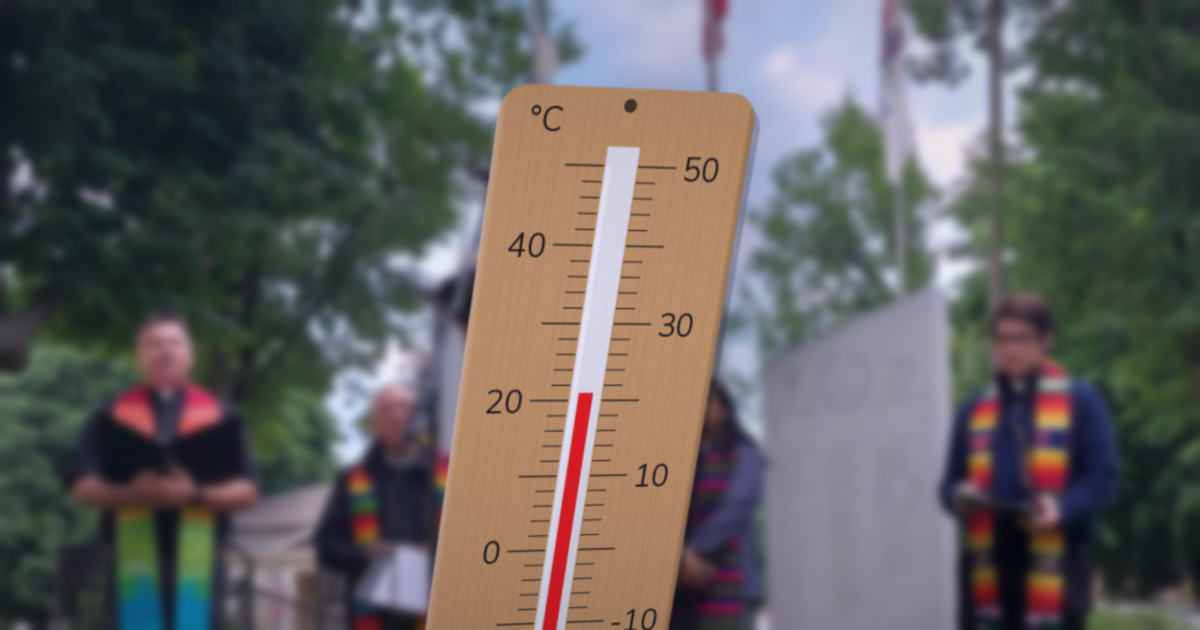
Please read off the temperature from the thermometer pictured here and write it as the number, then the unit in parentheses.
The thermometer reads 21 (°C)
